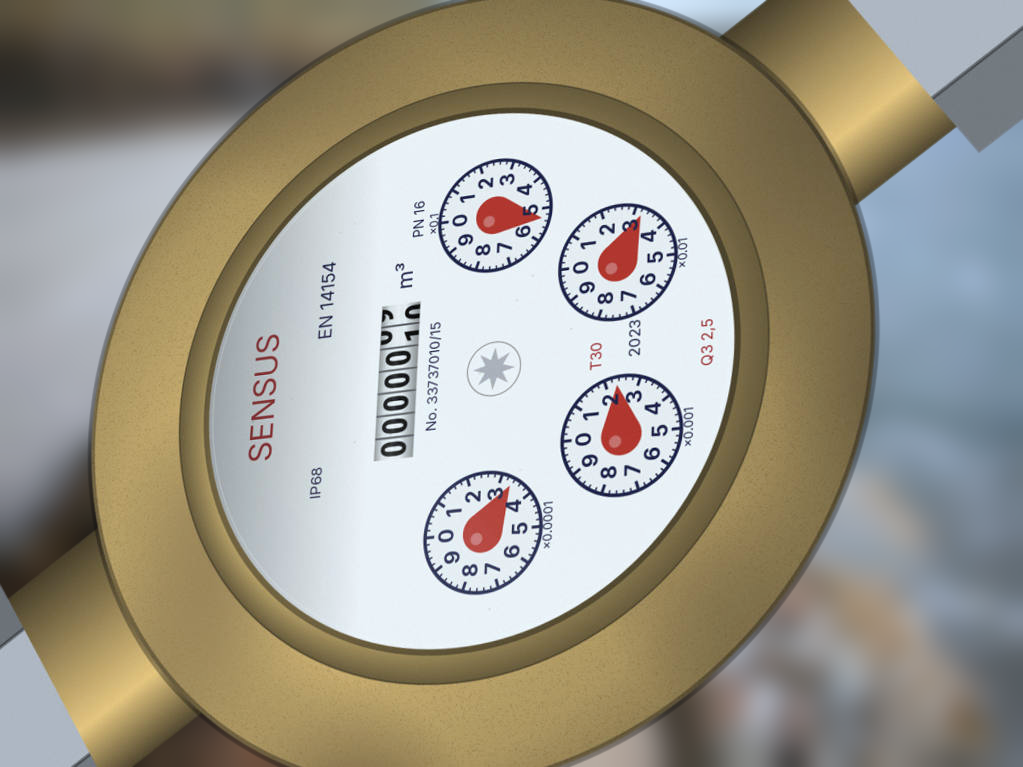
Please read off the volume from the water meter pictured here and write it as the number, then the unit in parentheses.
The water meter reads 9.5323 (m³)
